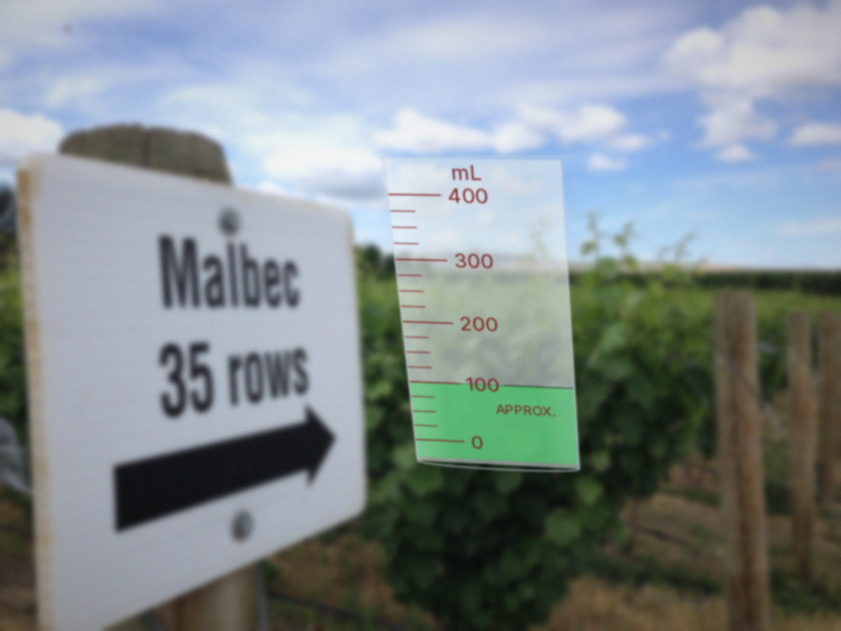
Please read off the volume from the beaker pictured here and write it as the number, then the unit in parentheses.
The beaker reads 100 (mL)
